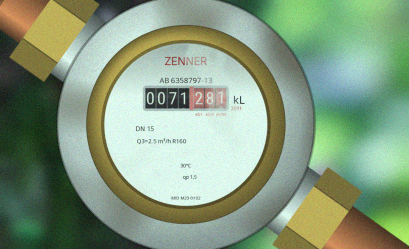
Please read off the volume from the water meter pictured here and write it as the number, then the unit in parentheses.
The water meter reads 71.281 (kL)
